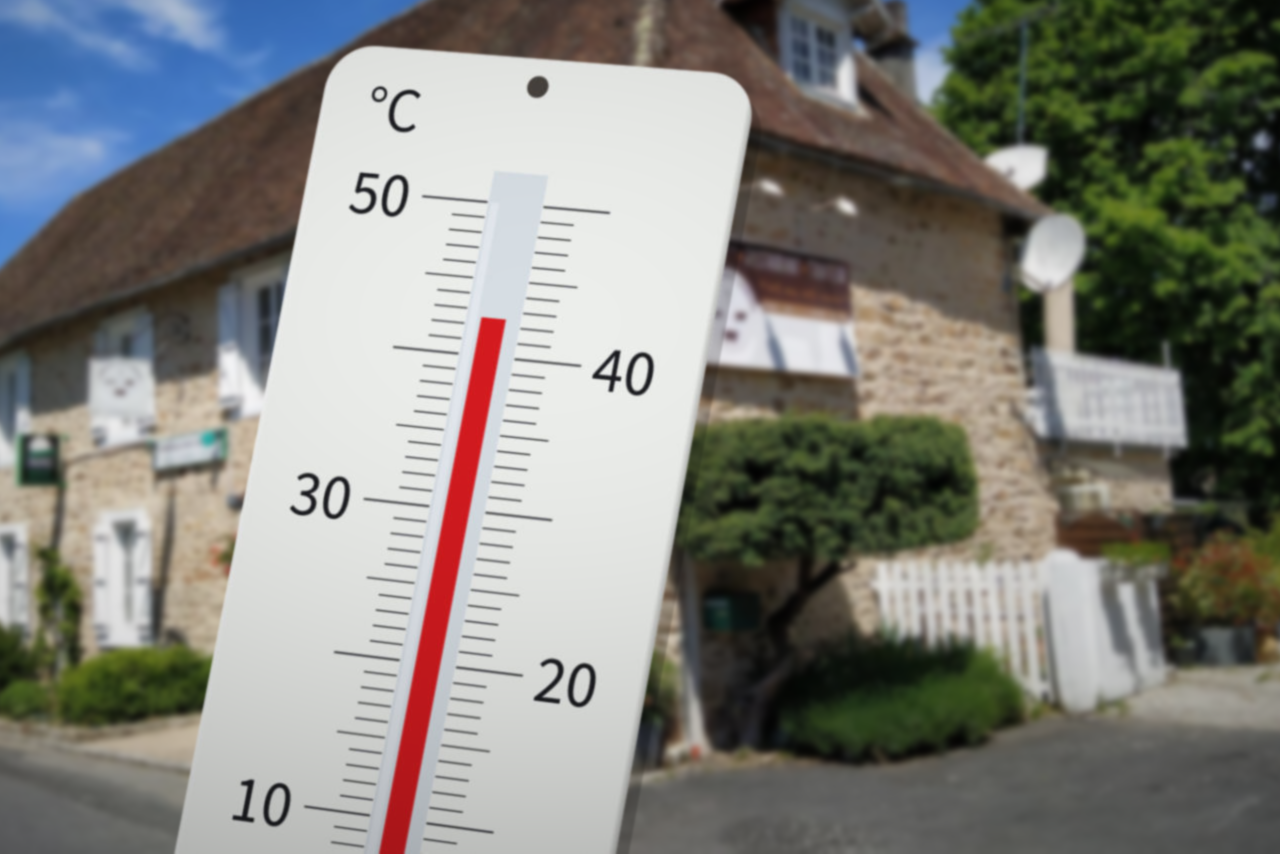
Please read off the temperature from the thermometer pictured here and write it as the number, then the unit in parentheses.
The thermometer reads 42.5 (°C)
